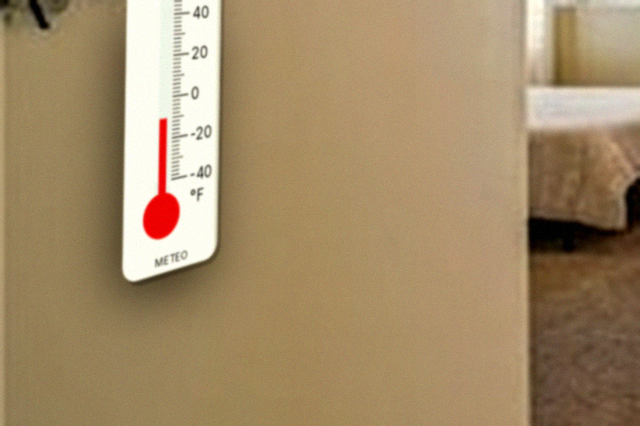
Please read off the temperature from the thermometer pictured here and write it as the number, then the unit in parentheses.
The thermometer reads -10 (°F)
